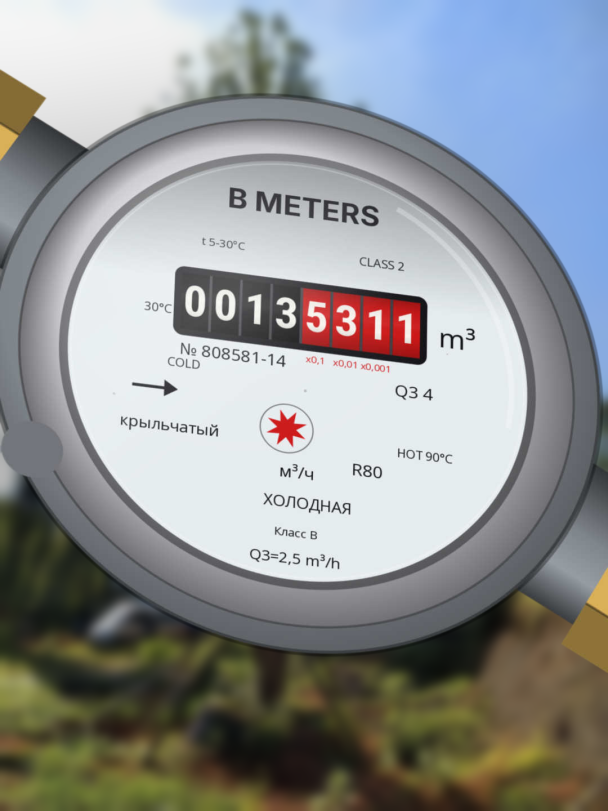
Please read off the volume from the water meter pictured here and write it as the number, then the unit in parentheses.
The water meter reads 13.5311 (m³)
